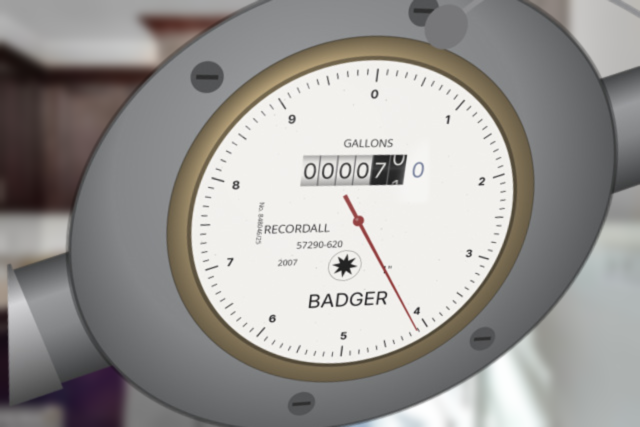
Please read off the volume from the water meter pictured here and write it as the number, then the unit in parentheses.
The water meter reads 704.1 (gal)
